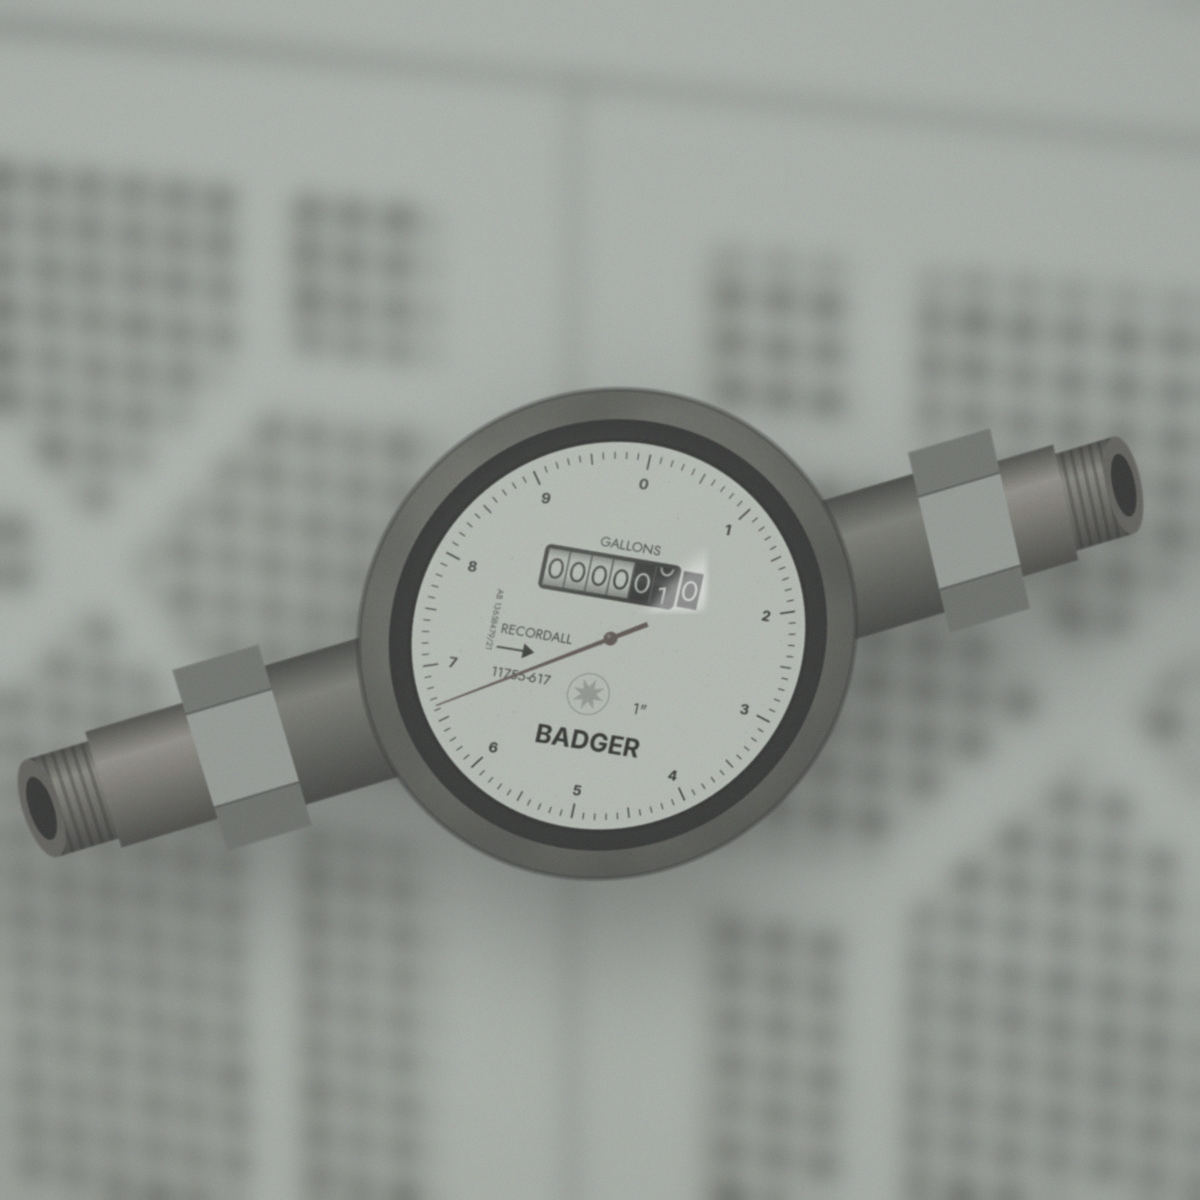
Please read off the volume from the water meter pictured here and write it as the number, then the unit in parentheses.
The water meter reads 6.6 (gal)
